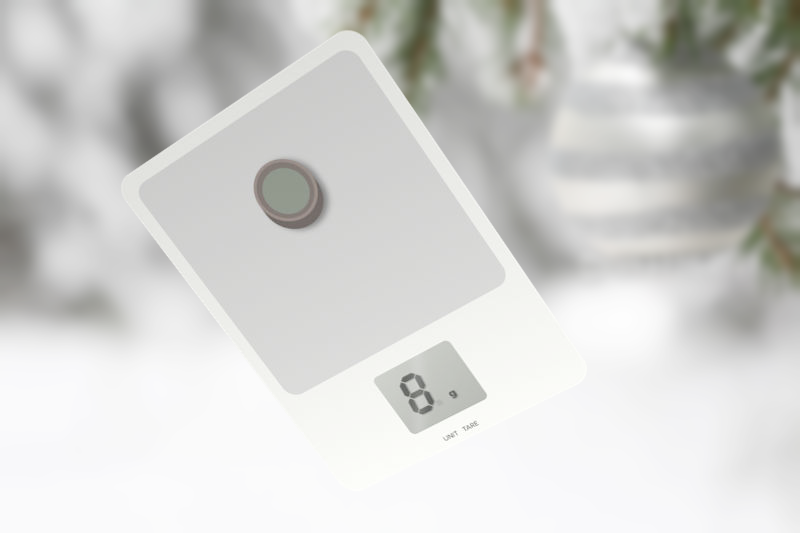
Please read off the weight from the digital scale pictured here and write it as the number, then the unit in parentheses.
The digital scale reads 8 (g)
